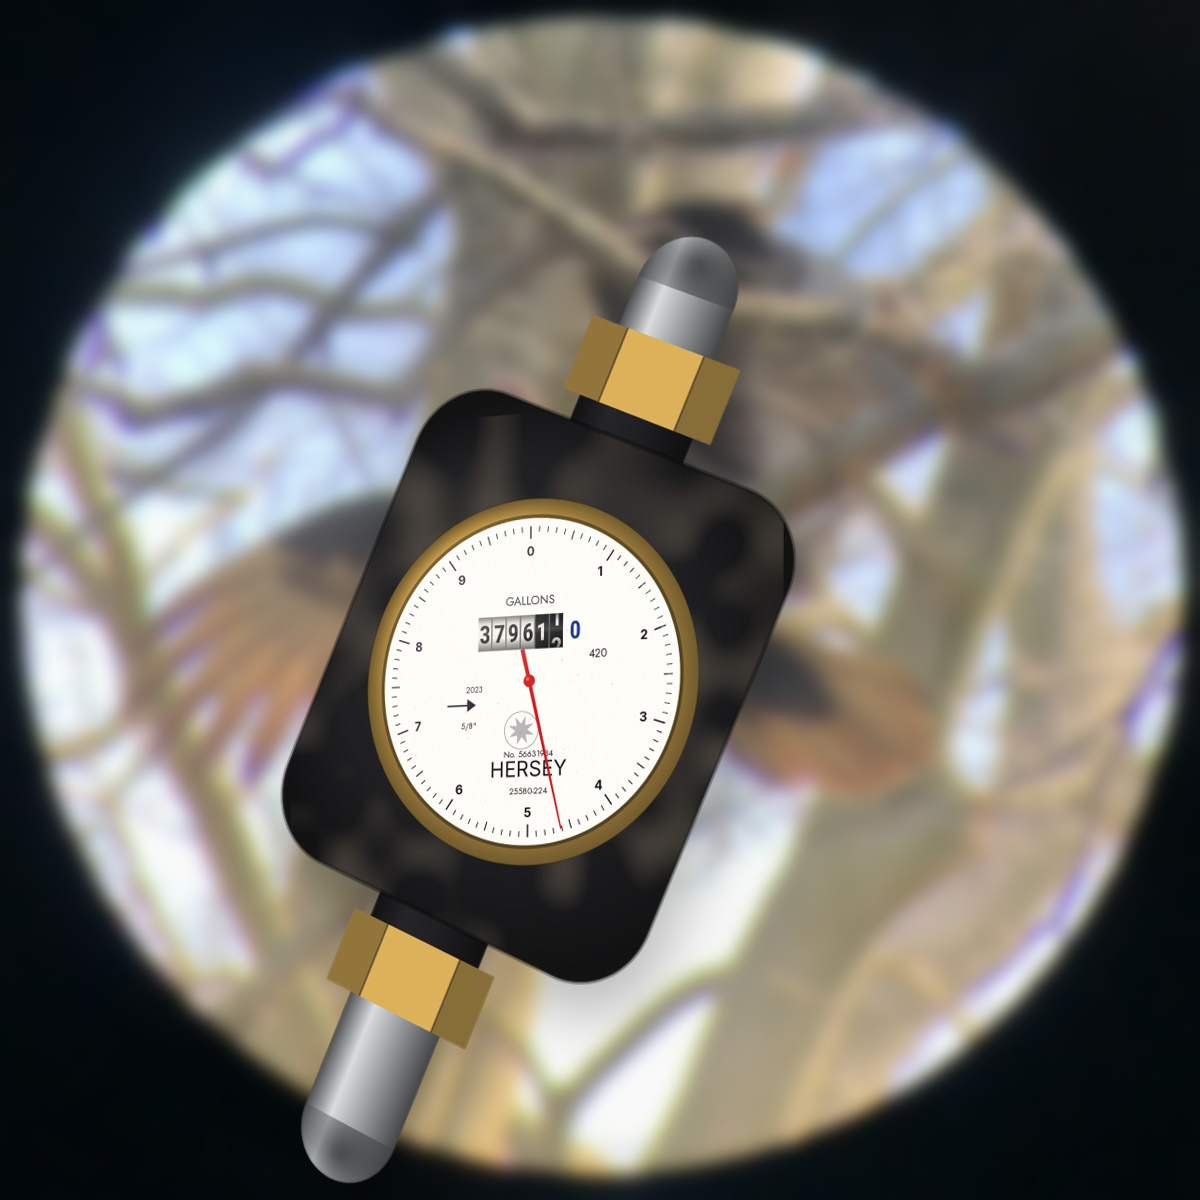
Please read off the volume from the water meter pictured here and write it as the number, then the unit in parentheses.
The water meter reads 3796114.6 (gal)
